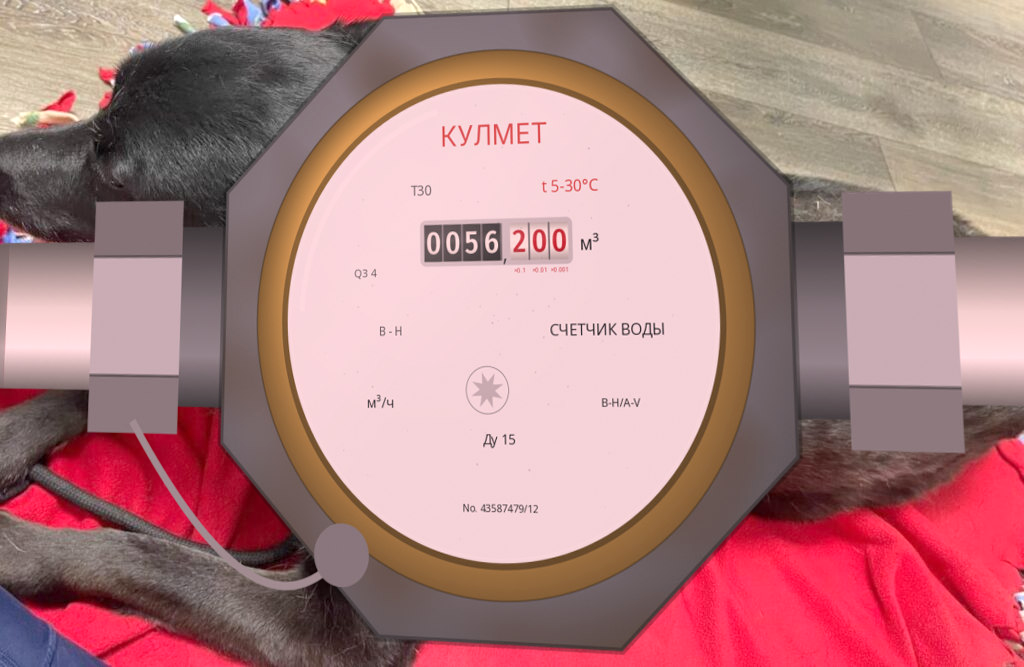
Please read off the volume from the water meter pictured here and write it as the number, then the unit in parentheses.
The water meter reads 56.200 (m³)
